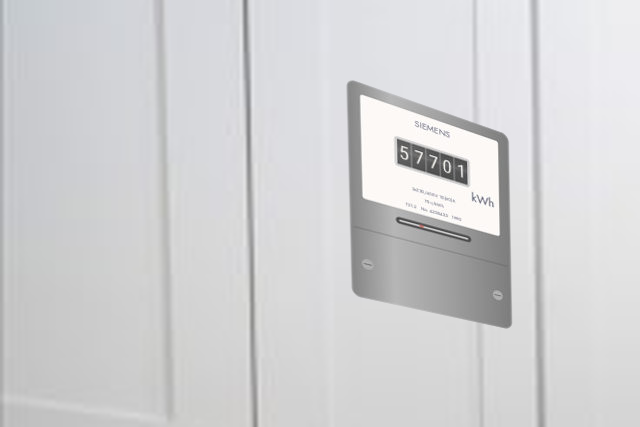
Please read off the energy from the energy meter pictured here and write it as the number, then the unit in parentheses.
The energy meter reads 57701 (kWh)
